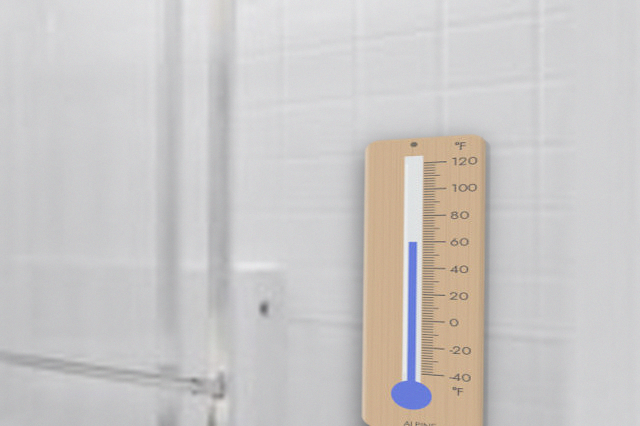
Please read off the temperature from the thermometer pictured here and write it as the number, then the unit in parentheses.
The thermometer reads 60 (°F)
